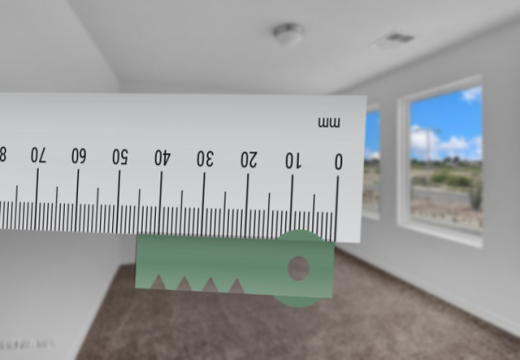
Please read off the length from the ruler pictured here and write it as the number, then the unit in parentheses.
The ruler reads 45 (mm)
